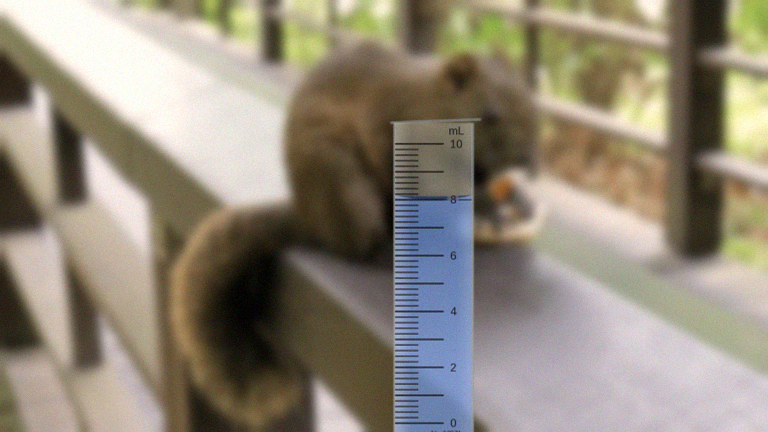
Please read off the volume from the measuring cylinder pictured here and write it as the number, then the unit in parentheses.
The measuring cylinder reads 8 (mL)
